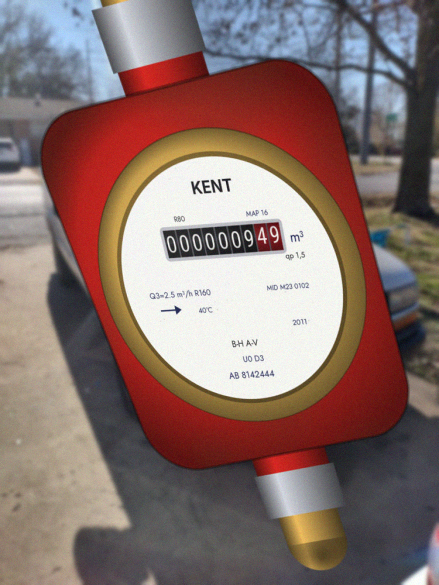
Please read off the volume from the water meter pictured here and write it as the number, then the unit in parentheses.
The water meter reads 9.49 (m³)
